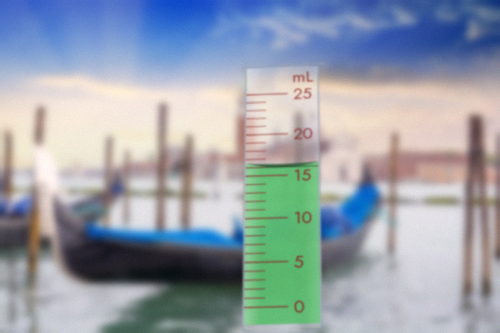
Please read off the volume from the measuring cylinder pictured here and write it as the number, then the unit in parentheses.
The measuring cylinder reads 16 (mL)
